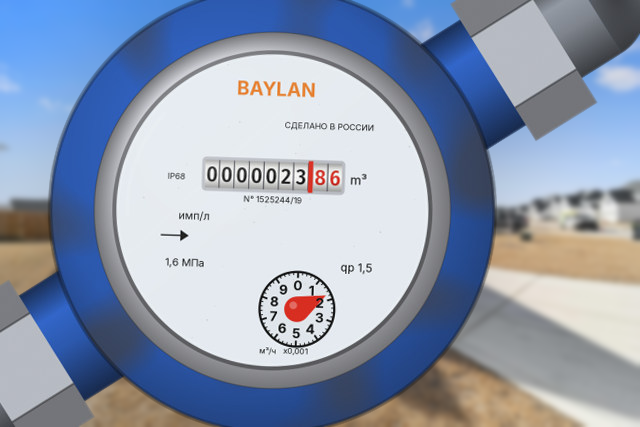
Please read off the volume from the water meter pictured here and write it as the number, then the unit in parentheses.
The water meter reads 23.861 (m³)
